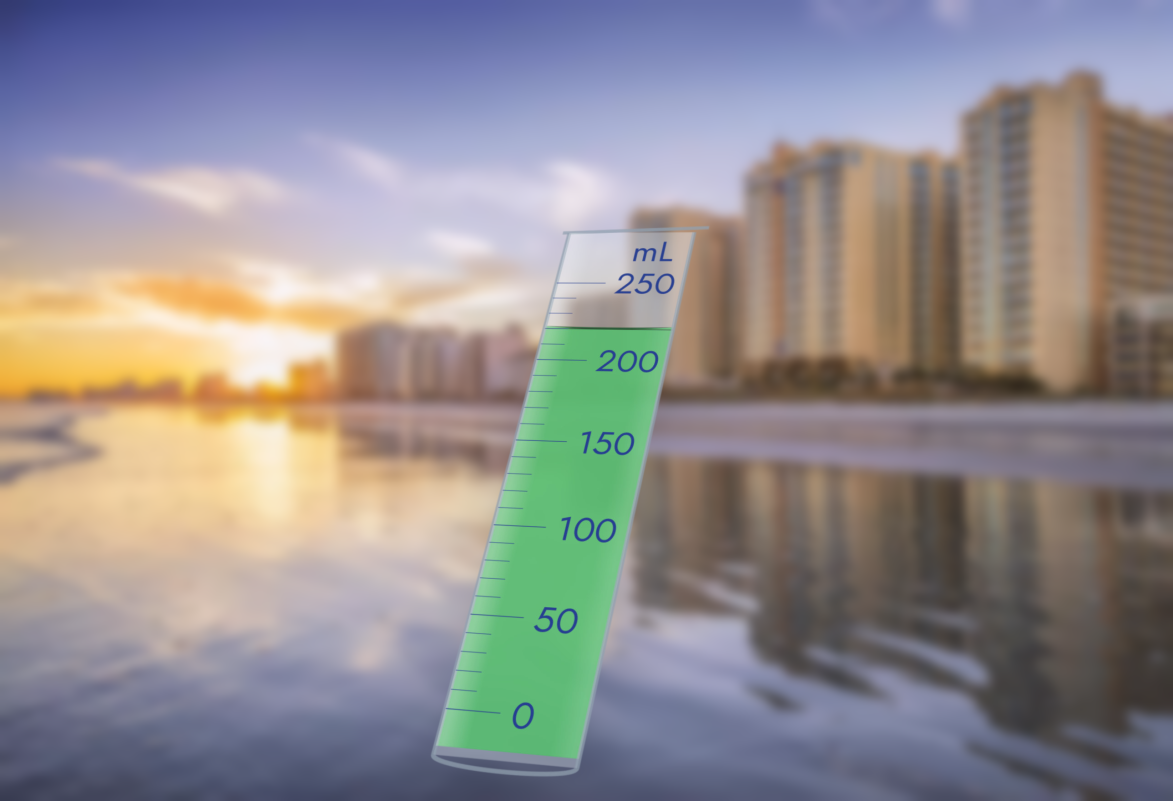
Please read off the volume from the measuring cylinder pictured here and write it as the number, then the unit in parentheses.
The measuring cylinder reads 220 (mL)
